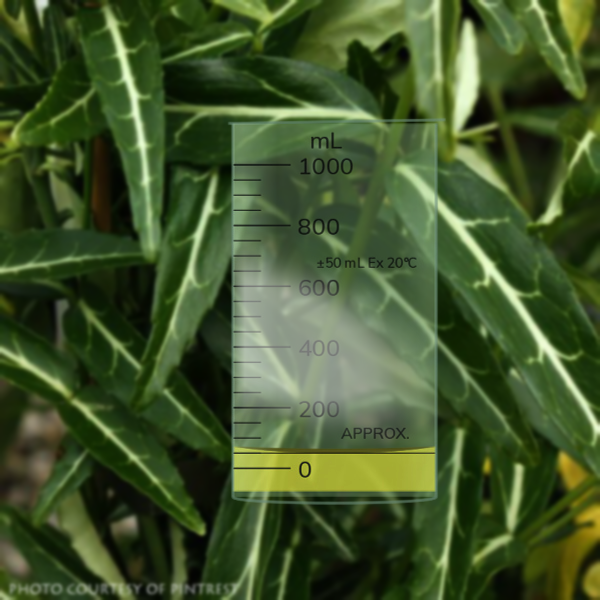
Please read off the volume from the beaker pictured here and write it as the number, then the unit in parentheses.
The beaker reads 50 (mL)
